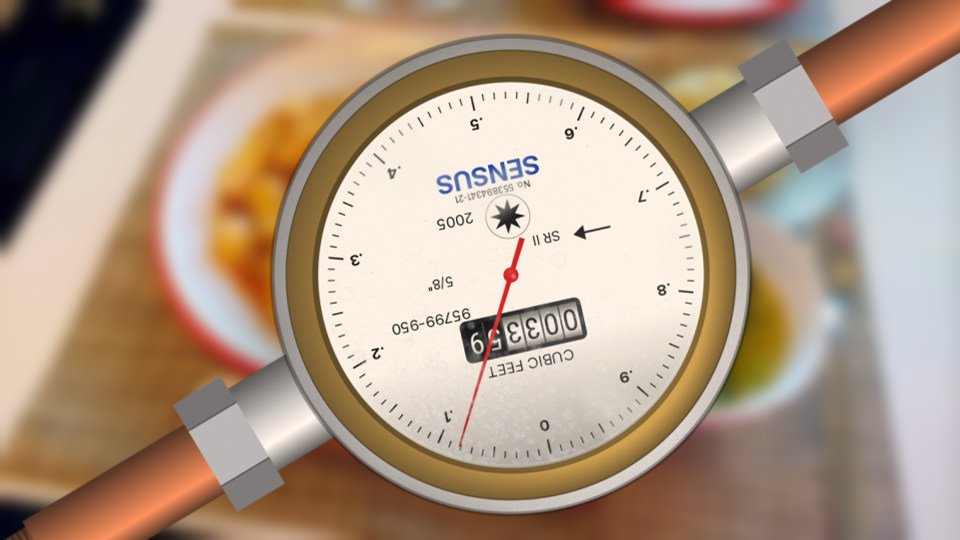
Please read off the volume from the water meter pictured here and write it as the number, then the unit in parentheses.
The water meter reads 3359.08 (ft³)
